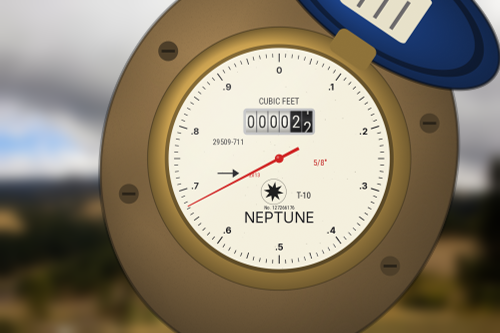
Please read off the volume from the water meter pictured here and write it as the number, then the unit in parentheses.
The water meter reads 21.67 (ft³)
